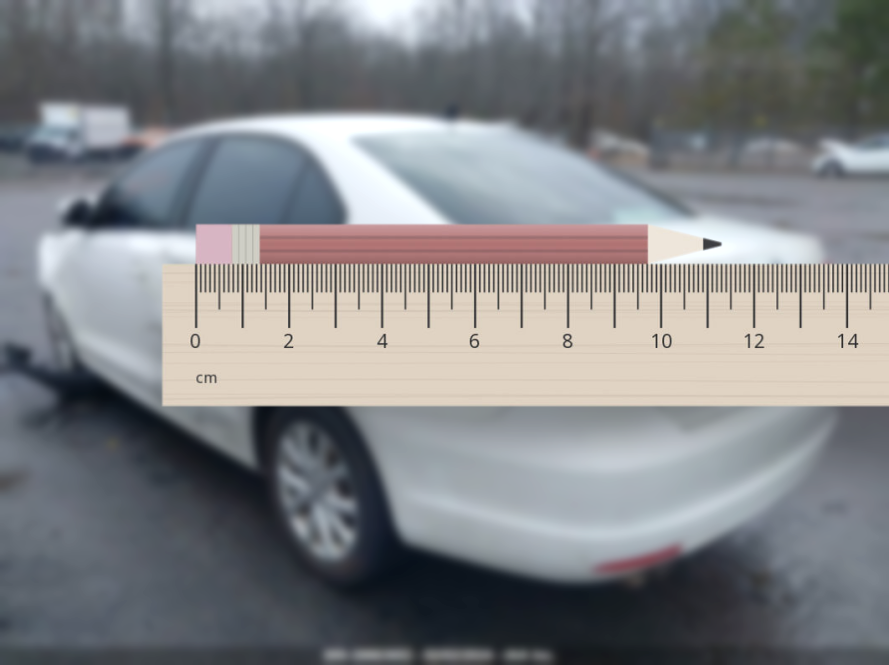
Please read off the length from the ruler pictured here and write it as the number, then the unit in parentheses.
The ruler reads 11.3 (cm)
